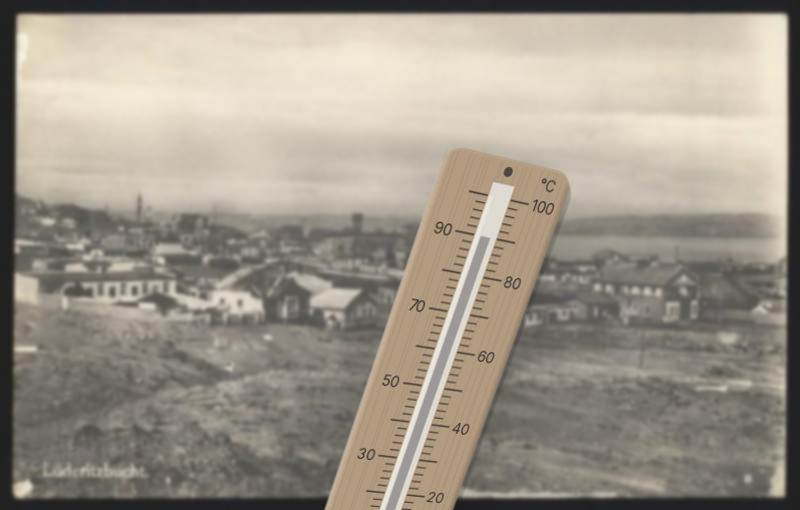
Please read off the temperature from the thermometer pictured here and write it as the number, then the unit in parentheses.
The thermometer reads 90 (°C)
